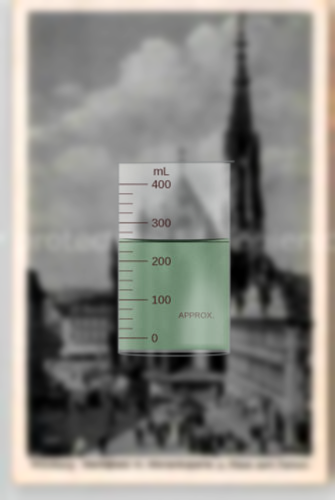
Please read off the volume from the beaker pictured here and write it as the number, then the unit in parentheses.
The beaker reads 250 (mL)
